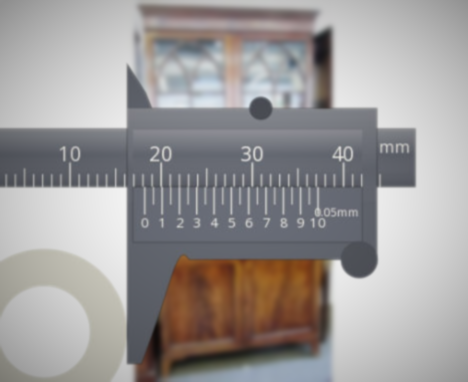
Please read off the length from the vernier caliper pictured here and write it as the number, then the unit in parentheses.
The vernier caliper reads 18.2 (mm)
